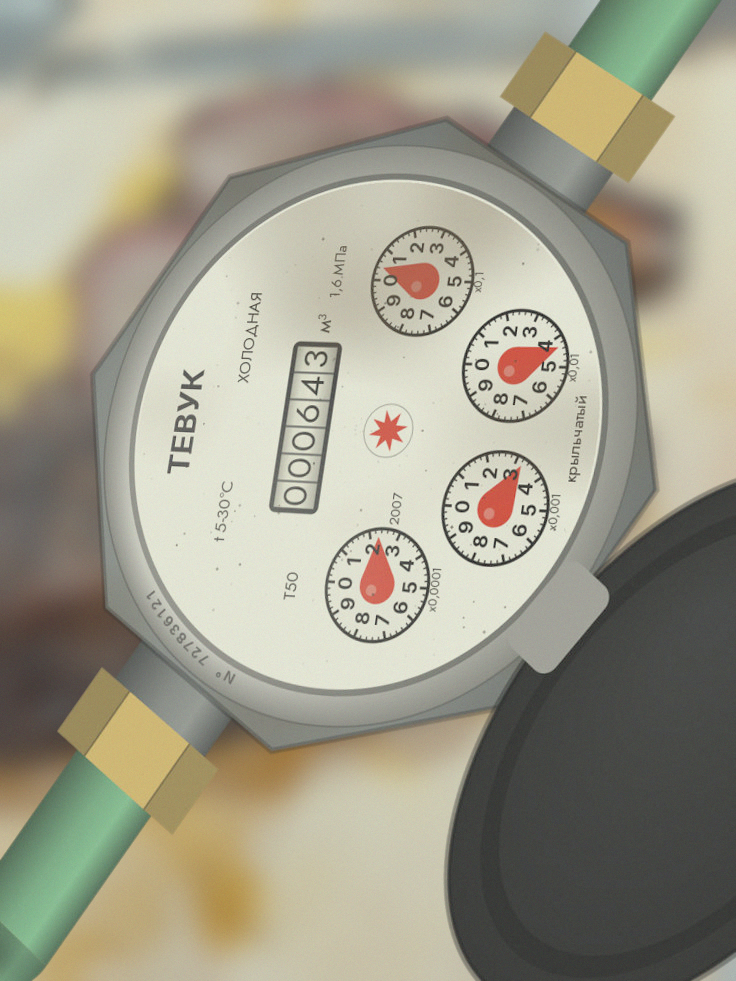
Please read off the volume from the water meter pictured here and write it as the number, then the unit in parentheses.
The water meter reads 643.0432 (m³)
